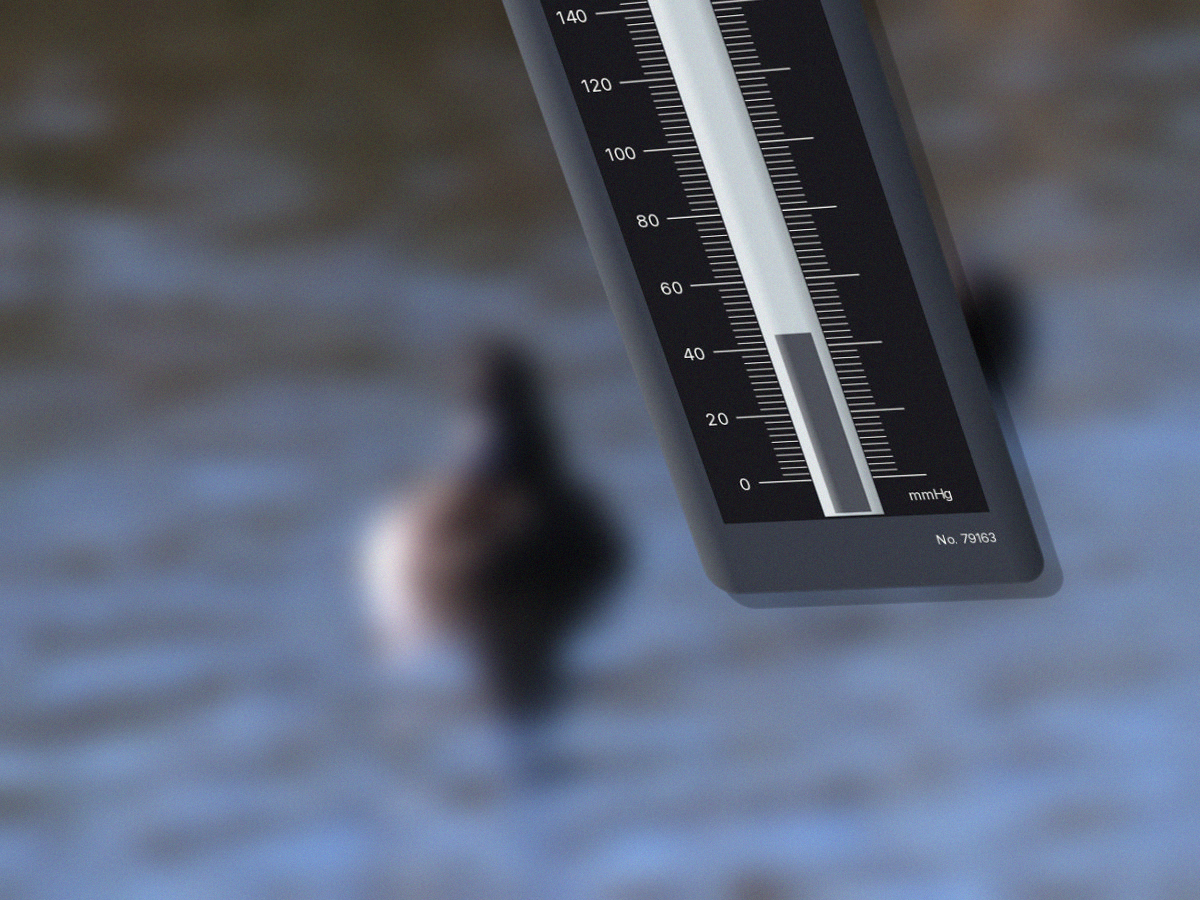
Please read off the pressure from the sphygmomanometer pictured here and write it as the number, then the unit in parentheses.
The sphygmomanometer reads 44 (mmHg)
